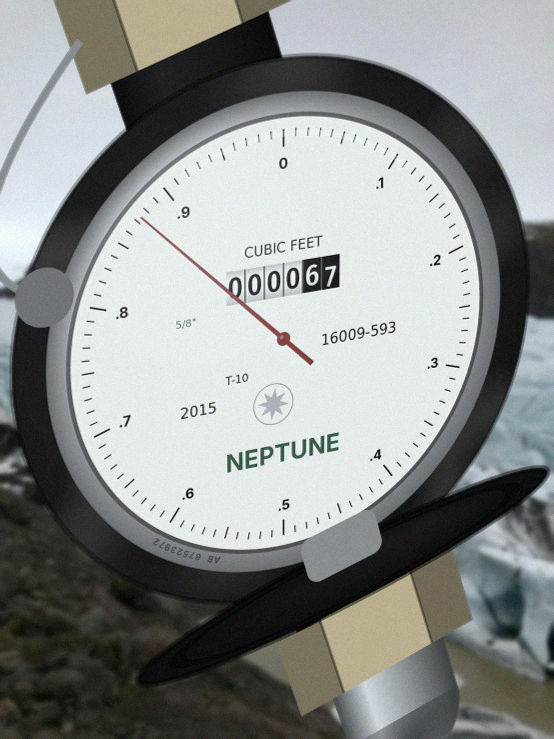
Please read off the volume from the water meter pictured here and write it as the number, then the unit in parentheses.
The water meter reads 66.87 (ft³)
